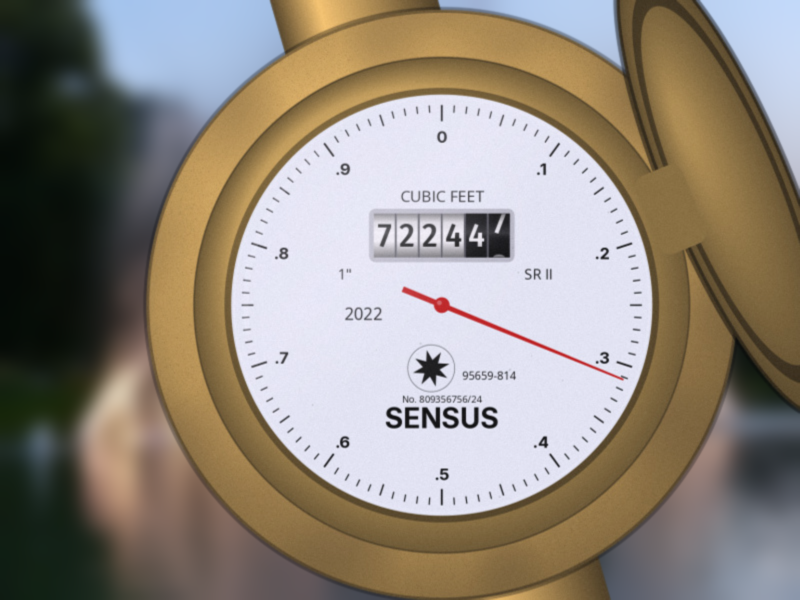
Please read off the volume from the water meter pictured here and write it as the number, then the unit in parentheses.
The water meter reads 722447.31 (ft³)
